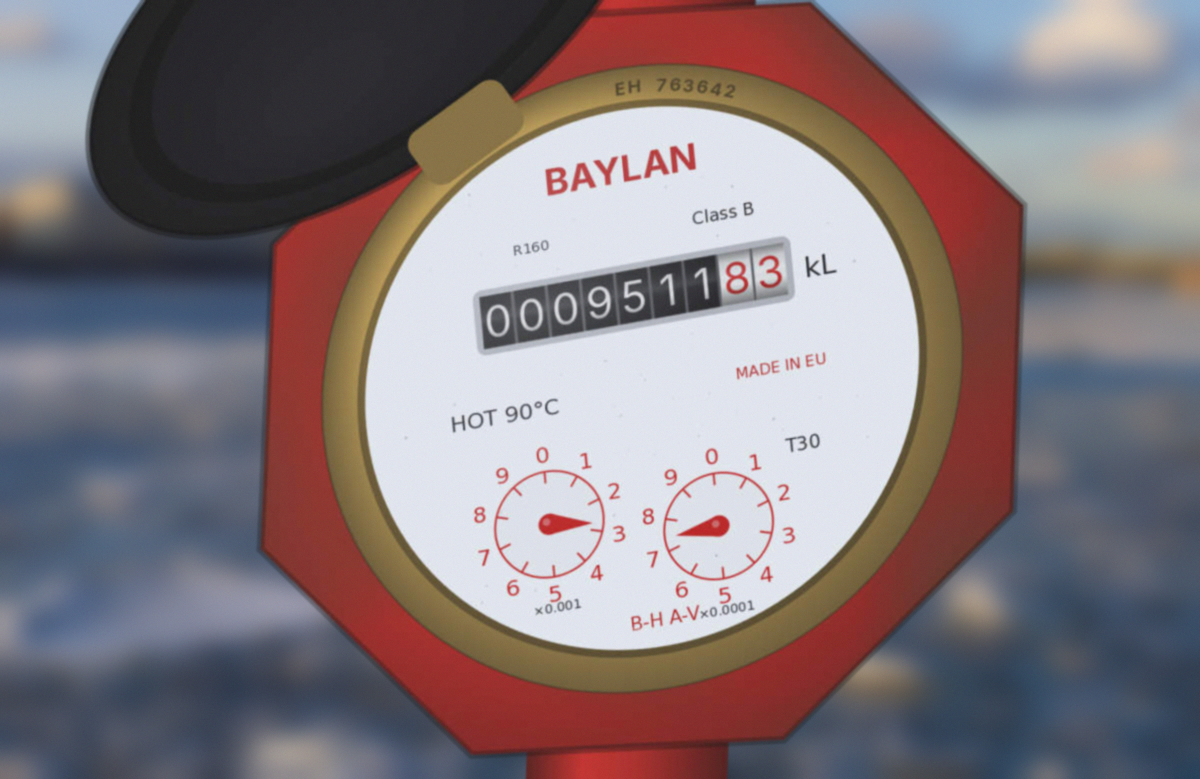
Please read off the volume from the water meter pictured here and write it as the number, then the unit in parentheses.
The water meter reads 9511.8327 (kL)
